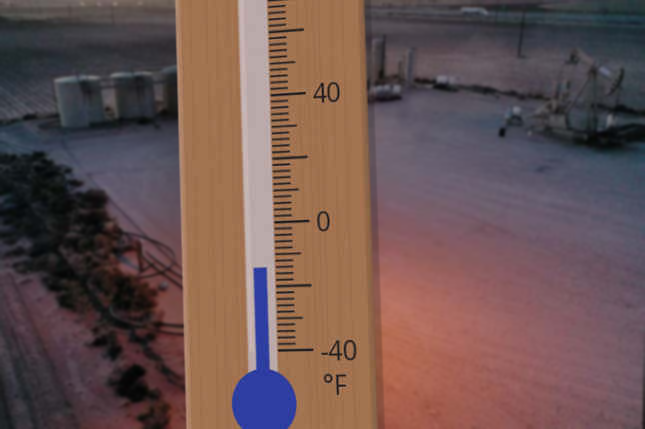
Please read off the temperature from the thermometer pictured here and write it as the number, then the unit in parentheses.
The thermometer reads -14 (°F)
